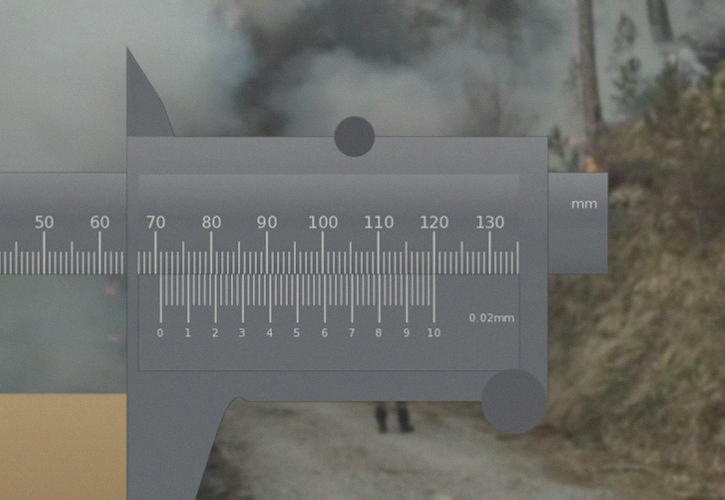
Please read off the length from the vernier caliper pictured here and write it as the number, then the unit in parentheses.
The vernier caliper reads 71.0 (mm)
